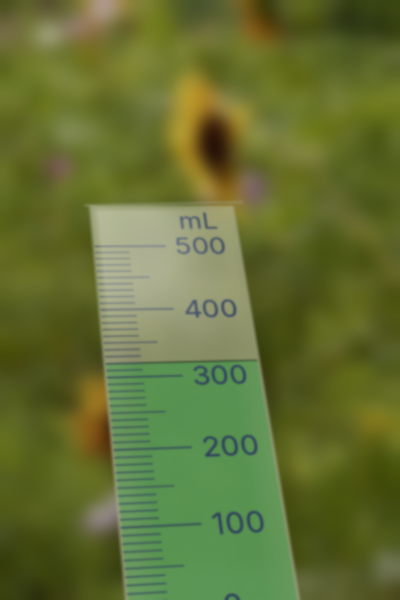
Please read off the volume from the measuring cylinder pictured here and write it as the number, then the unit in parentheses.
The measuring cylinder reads 320 (mL)
